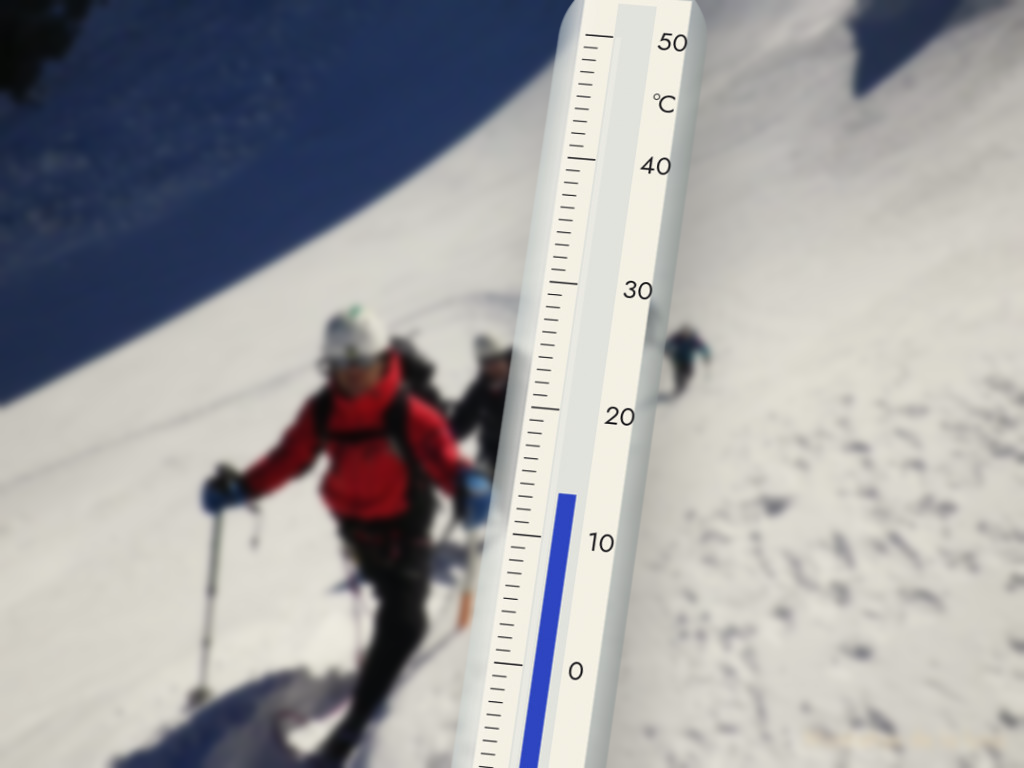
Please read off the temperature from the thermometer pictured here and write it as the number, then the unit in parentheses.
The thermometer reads 13.5 (°C)
